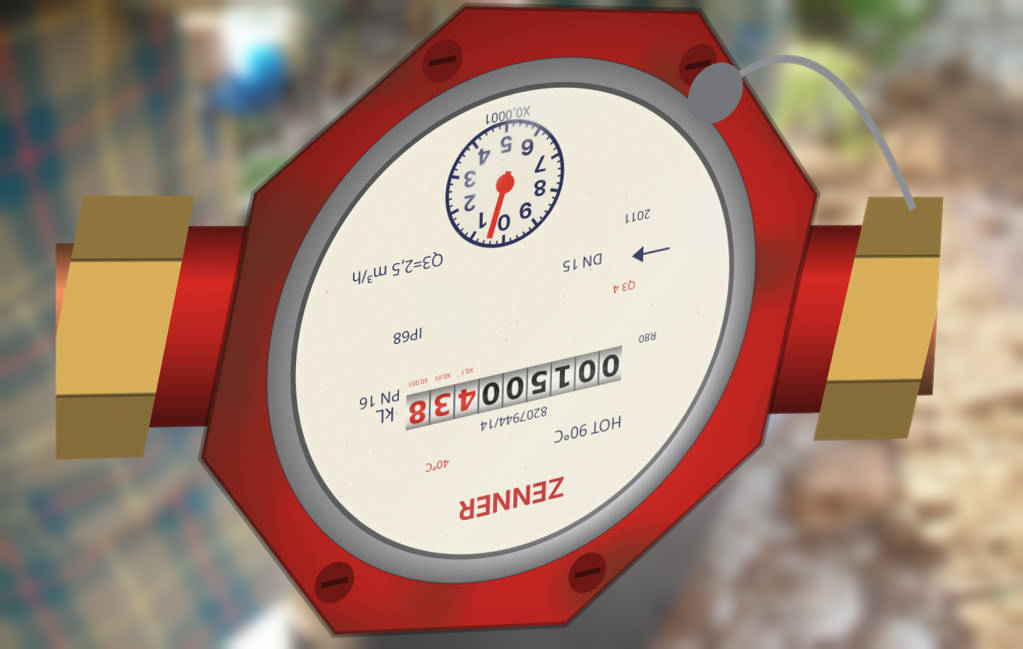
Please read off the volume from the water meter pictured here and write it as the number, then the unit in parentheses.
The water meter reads 1500.4380 (kL)
